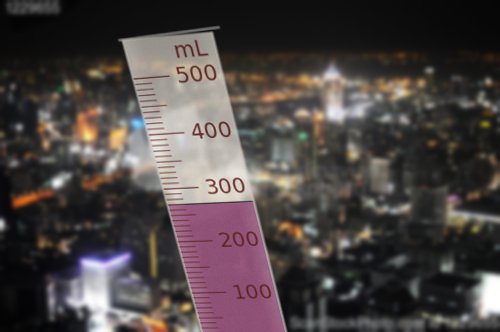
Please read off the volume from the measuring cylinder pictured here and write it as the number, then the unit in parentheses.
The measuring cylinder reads 270 (mL)
